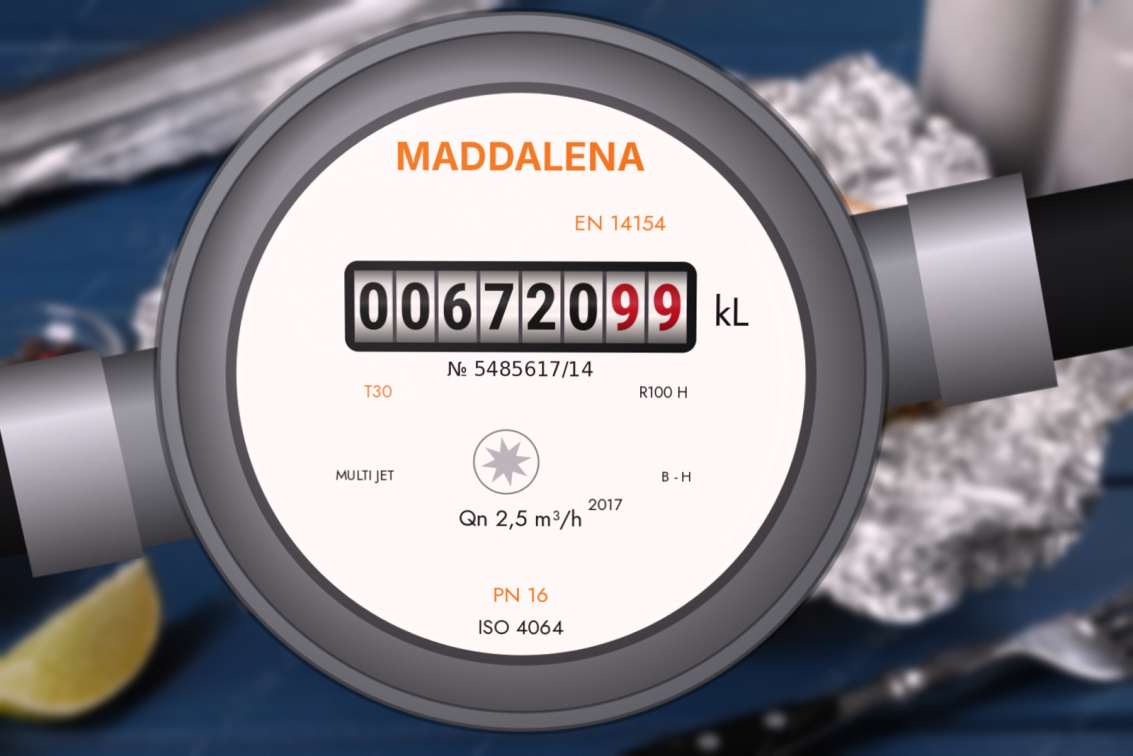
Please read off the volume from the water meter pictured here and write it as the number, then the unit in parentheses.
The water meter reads 6720.99 (kL)
